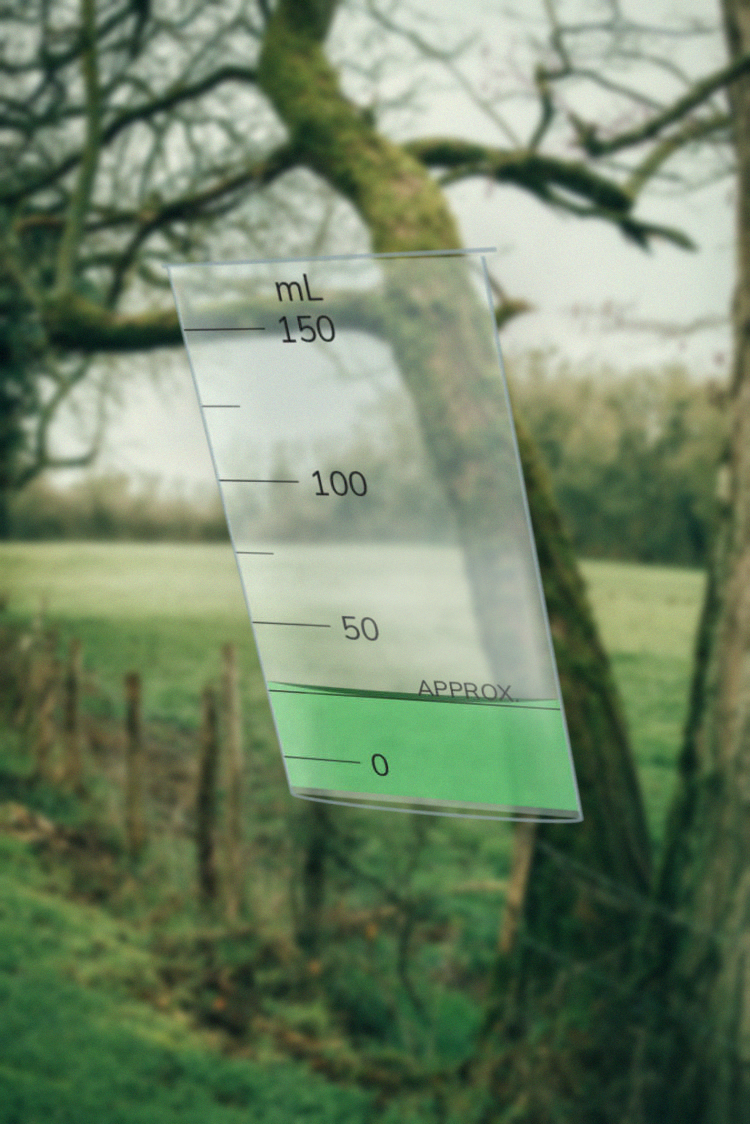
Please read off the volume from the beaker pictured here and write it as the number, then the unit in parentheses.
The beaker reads 25 (mL)
